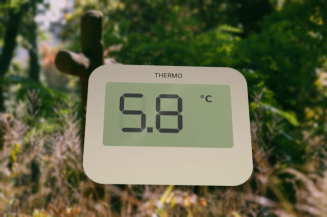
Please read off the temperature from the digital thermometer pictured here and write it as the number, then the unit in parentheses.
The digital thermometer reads 5.8 (°C)
